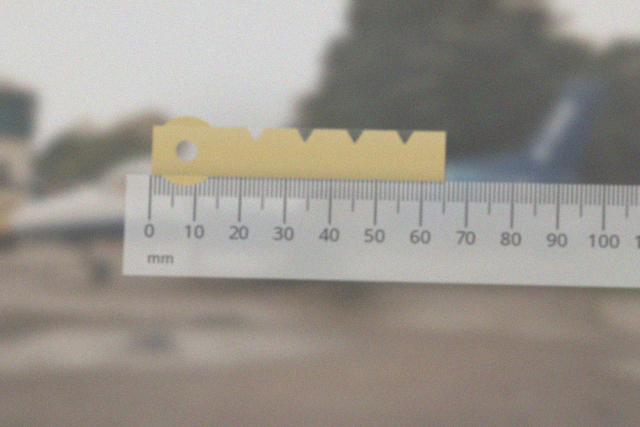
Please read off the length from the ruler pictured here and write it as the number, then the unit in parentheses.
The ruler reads 65 (mm)
